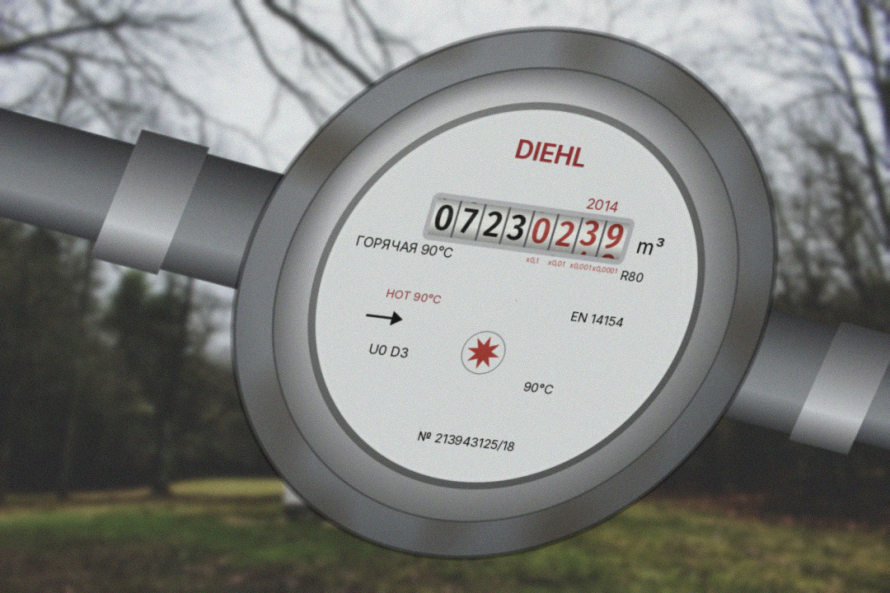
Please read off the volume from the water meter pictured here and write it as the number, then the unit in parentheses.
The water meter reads 723.0239 (m³)
